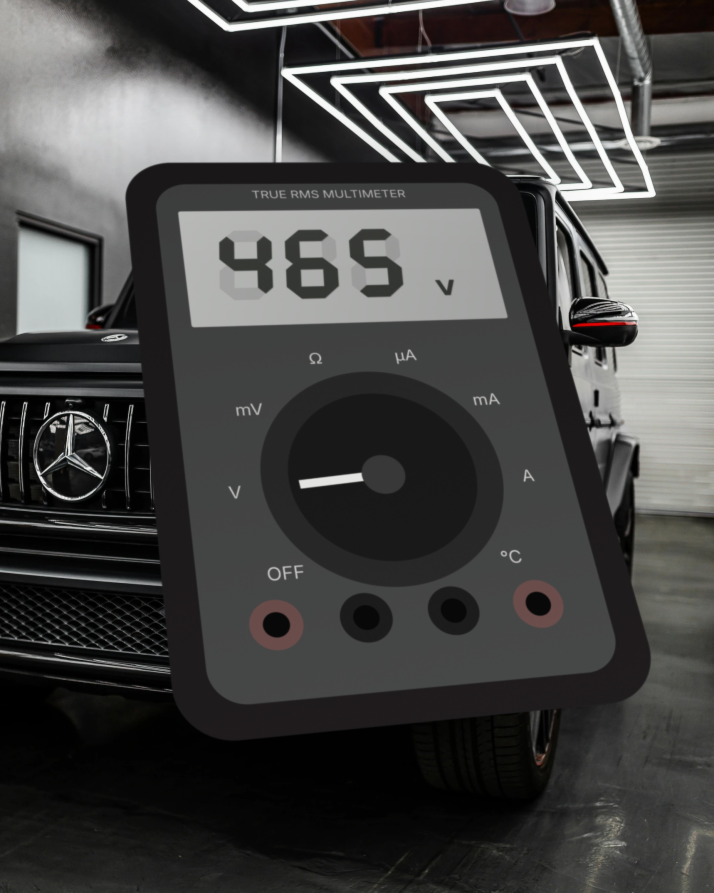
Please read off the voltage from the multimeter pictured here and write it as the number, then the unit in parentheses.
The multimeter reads 465 (V)
